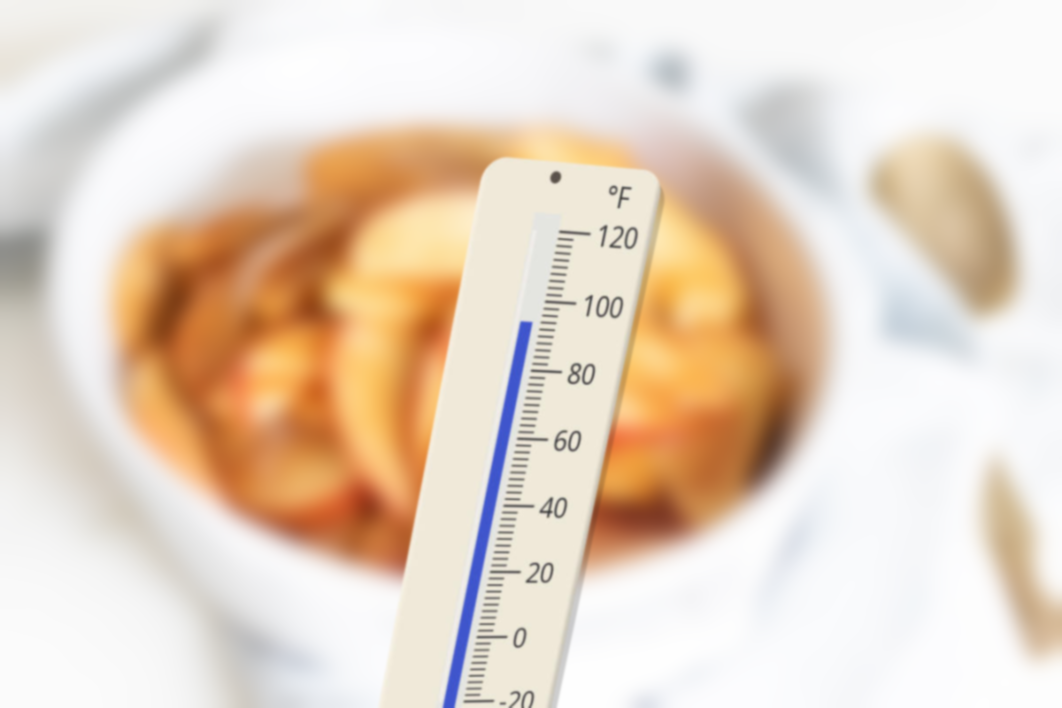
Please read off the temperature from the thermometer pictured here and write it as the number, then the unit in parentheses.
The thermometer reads 94 (°F)
